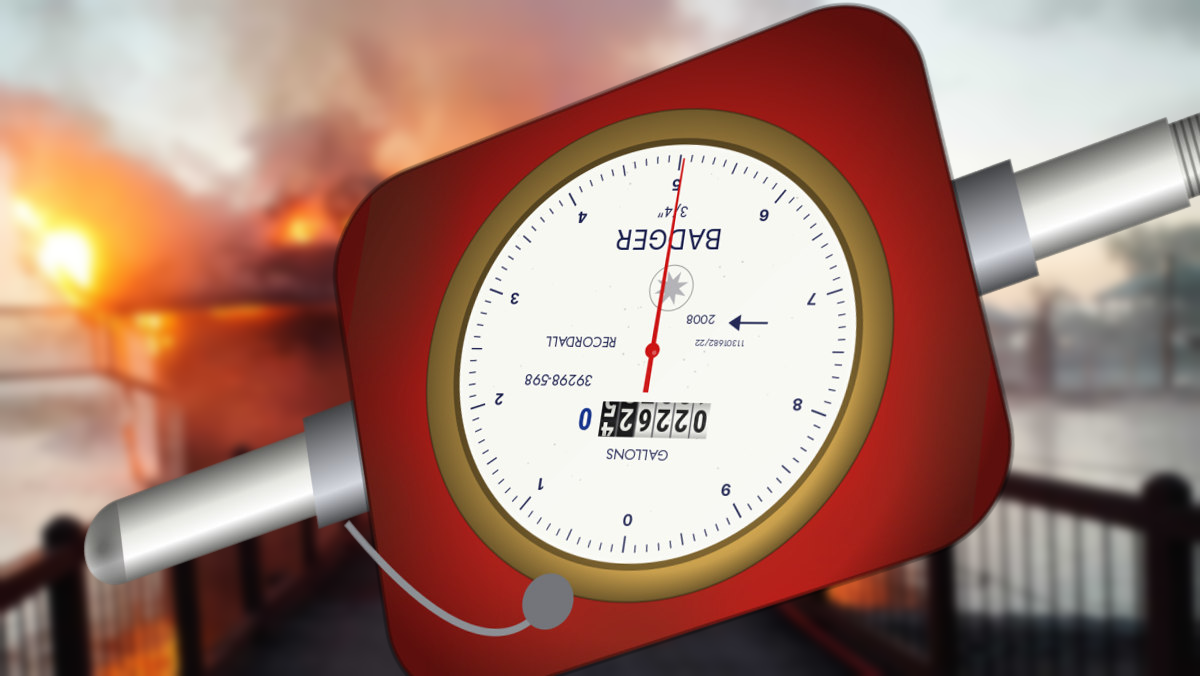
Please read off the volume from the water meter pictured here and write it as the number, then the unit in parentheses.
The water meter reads 226245.0 (gal)
